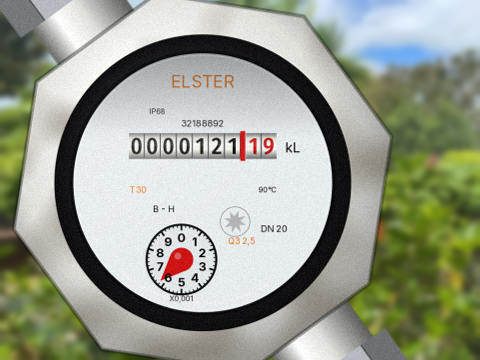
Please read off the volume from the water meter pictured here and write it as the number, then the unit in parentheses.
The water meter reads 121.196 (kL)
